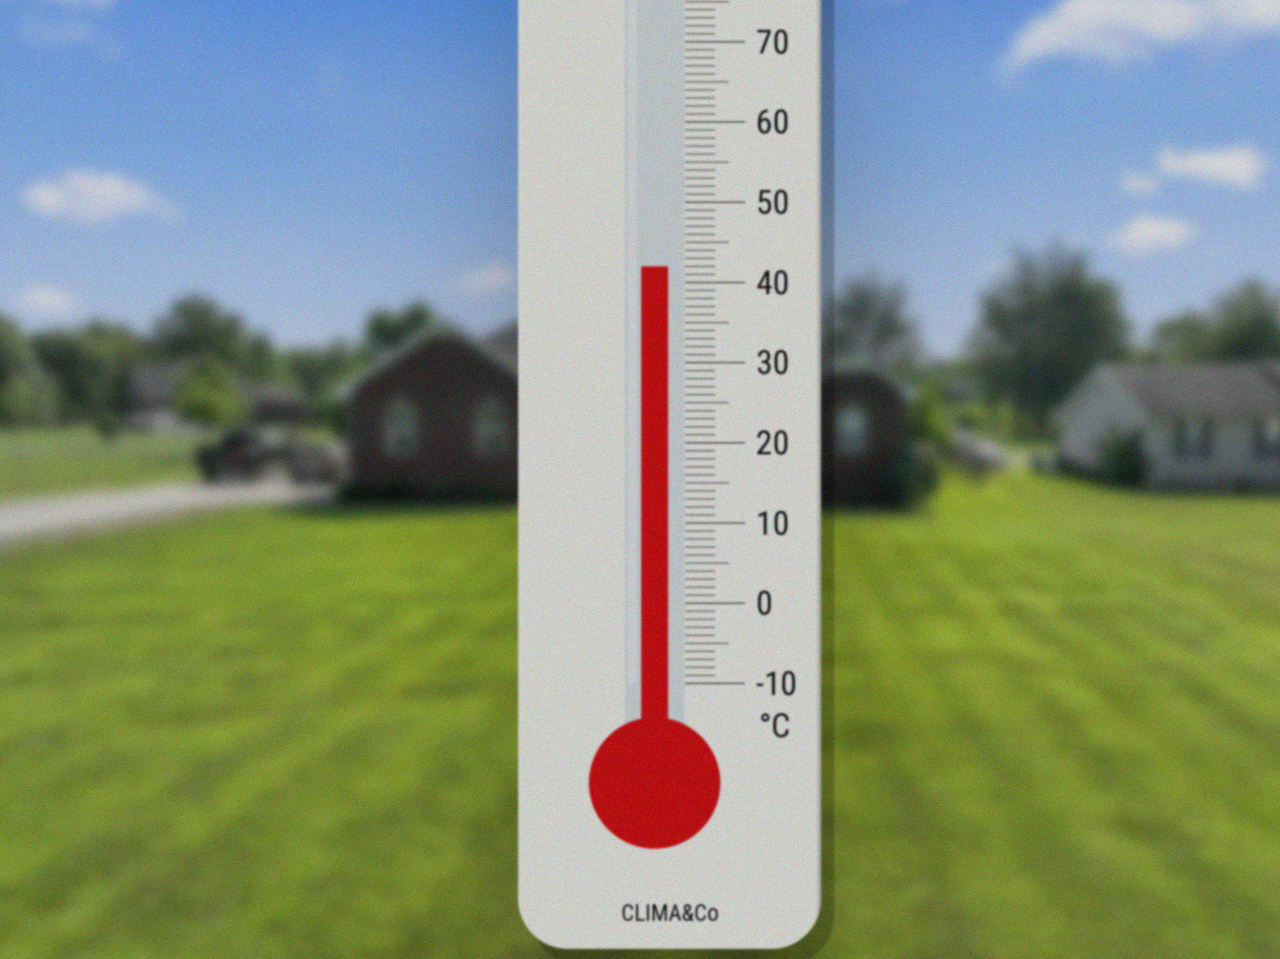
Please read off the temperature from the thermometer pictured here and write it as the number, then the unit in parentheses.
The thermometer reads 42 (°C)
